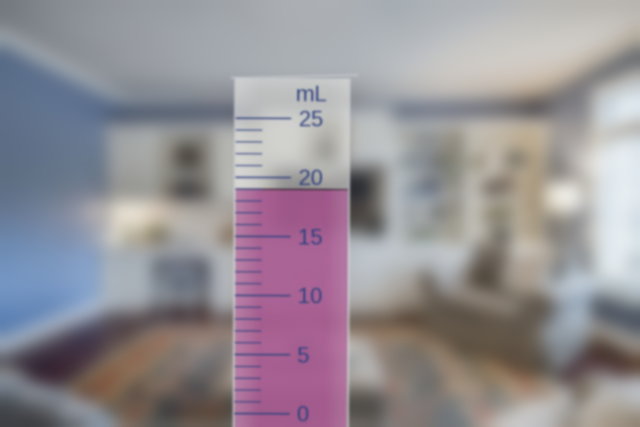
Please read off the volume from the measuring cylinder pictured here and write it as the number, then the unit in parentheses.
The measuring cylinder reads 19 (mL)
